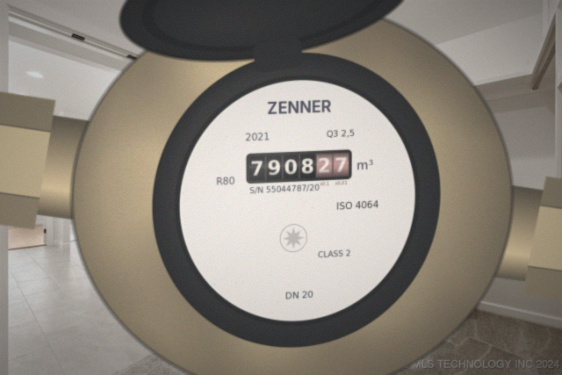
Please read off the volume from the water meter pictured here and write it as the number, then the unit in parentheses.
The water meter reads 7908.27 (m³)
